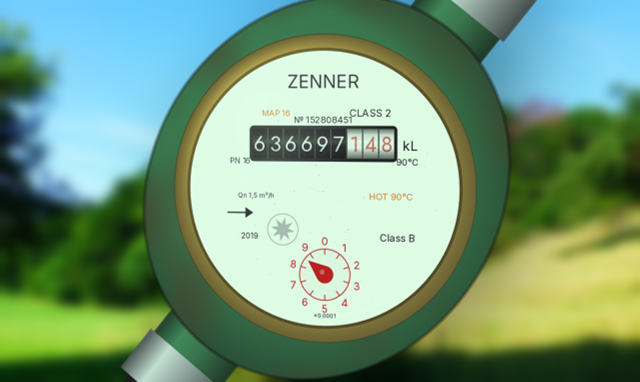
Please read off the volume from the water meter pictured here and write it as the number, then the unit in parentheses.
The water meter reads 636697.1488 (kL)
